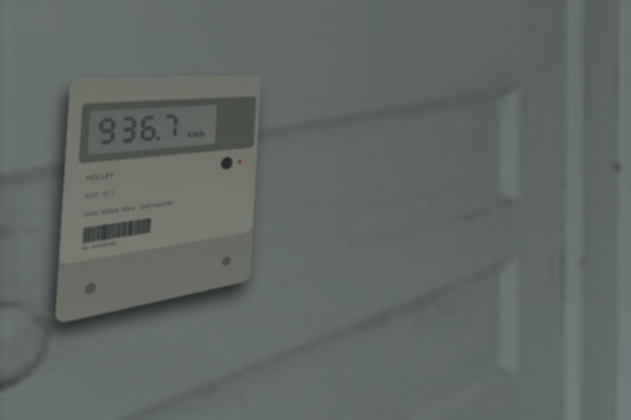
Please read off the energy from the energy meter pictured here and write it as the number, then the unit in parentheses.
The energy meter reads 936.7 (kWh)
